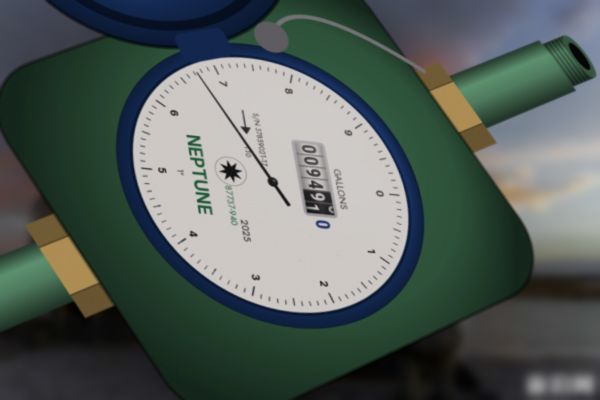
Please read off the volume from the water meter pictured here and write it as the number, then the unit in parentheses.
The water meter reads 94906.7 (gal)
